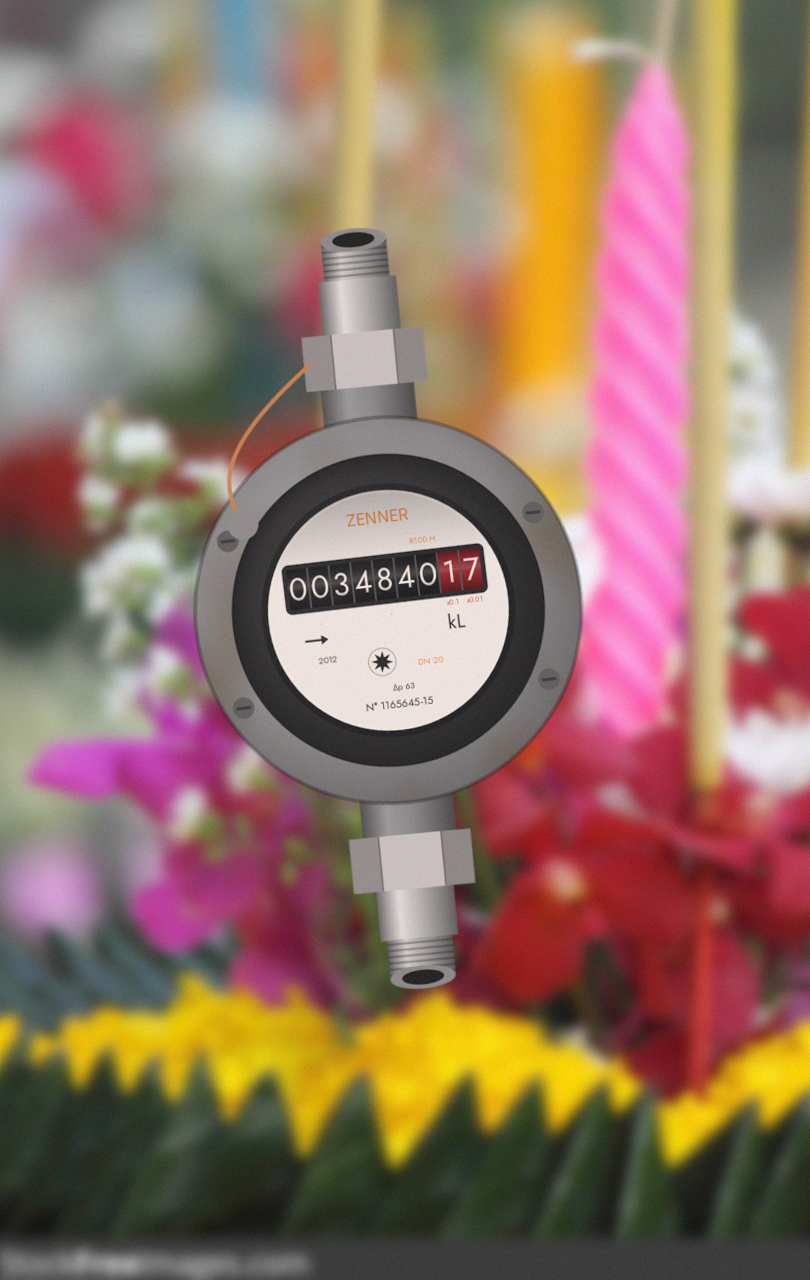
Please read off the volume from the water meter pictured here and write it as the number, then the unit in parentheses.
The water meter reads 34840.17 (kL)
